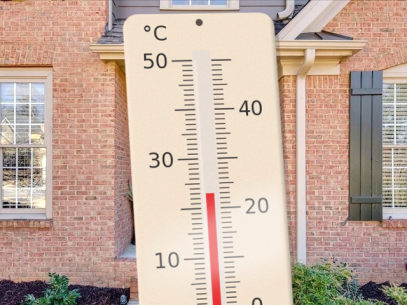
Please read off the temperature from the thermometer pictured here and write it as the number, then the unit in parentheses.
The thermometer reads 23 (°C)
